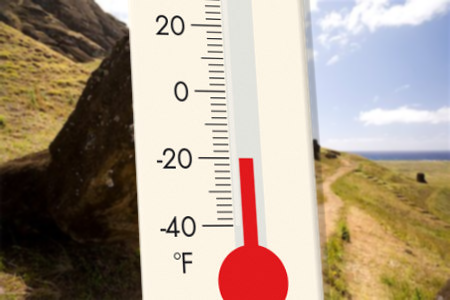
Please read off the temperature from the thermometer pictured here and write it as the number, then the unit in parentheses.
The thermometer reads -20 (°F)
